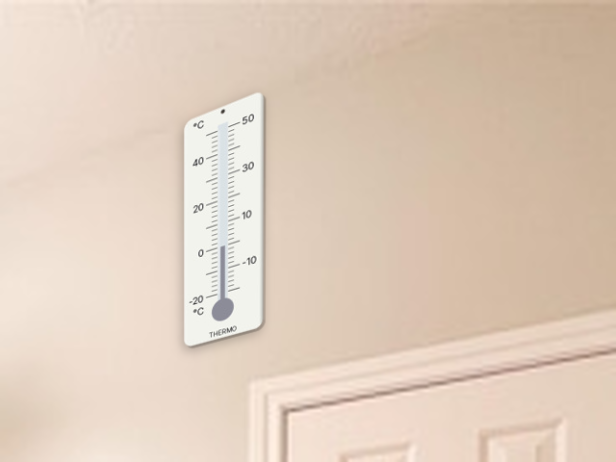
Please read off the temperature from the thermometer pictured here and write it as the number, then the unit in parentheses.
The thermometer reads 0 (°C)
